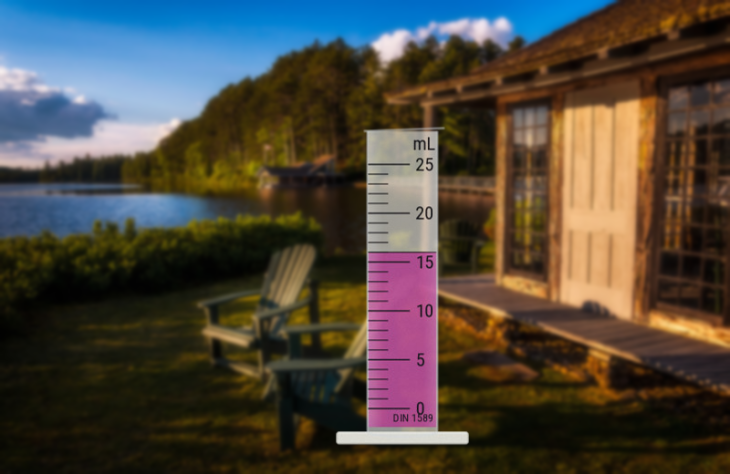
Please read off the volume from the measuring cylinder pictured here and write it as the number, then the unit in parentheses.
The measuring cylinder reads 16 (mL)
